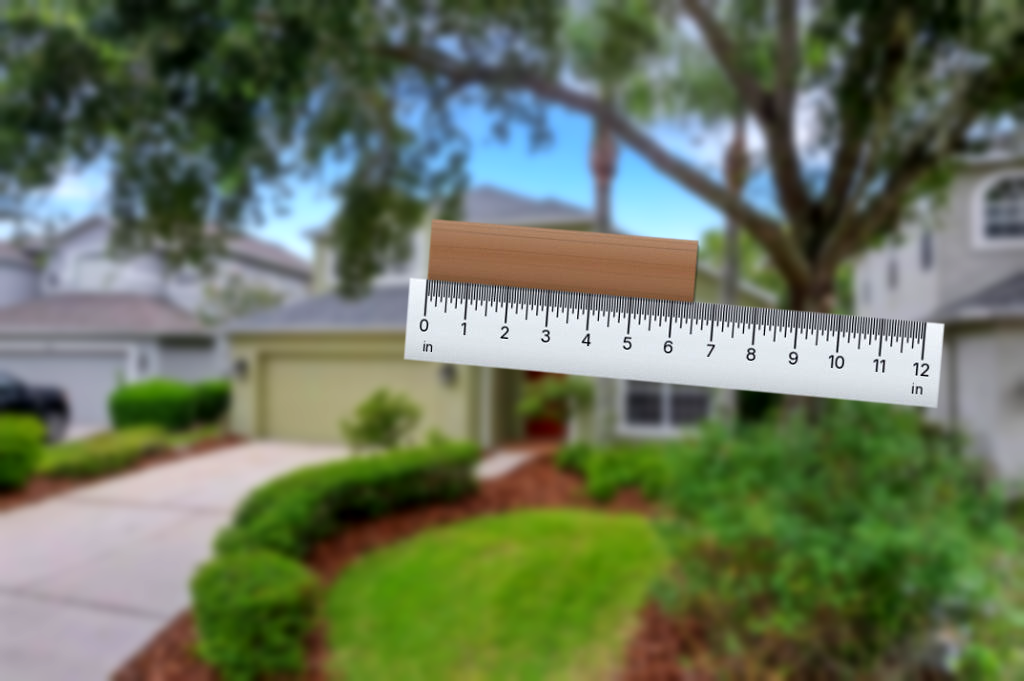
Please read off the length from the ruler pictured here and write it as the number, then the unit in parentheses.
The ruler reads 6.5 (in)
